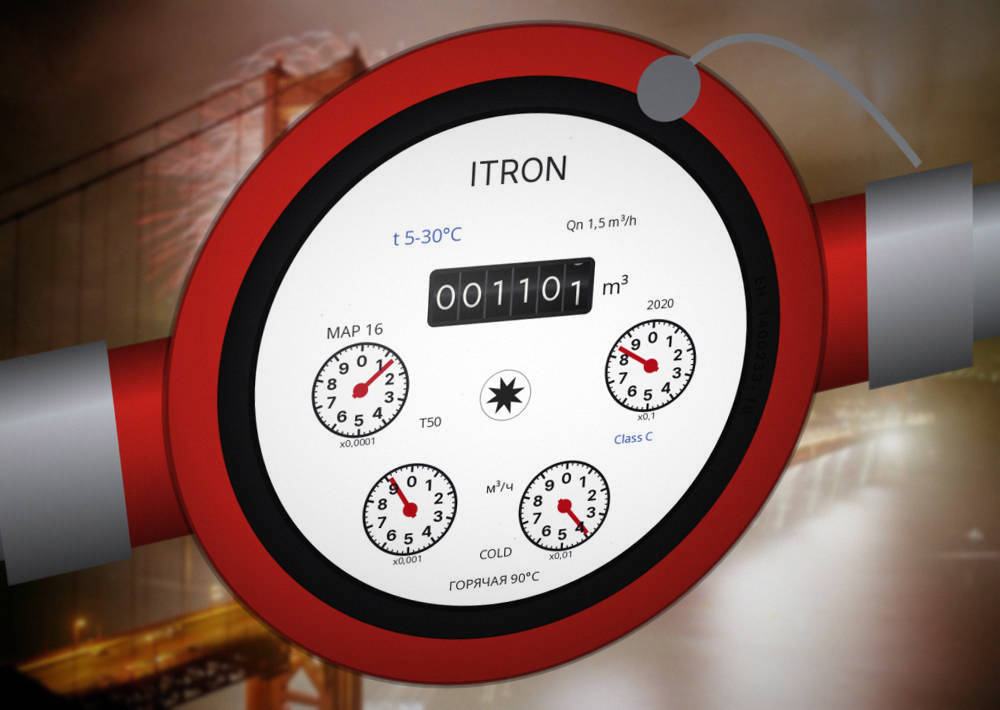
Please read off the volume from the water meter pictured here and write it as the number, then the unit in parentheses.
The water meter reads 1100.8391 (m³)
